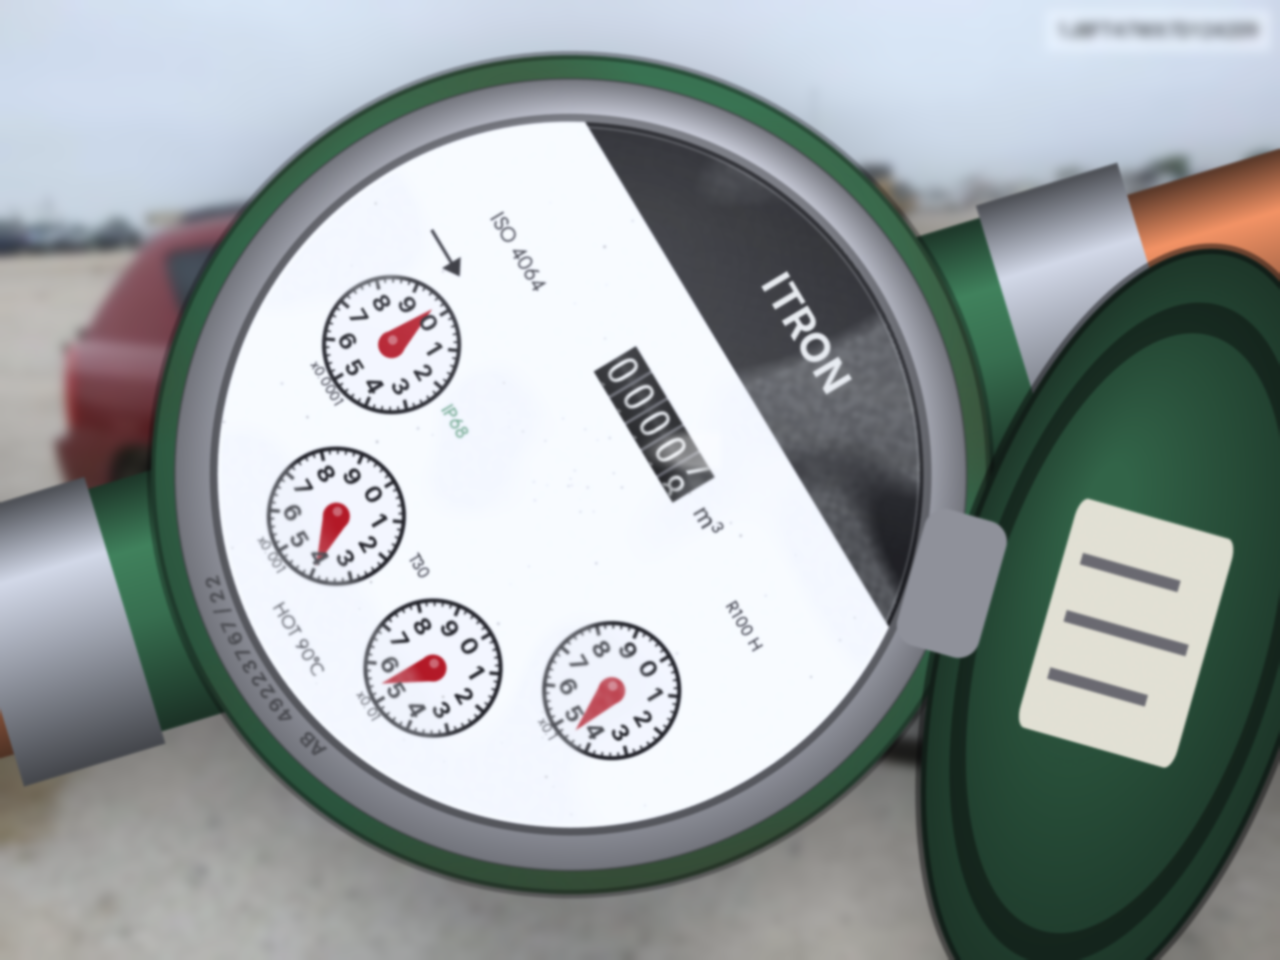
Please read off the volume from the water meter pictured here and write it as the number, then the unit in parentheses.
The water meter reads 7.4539 (m³)
